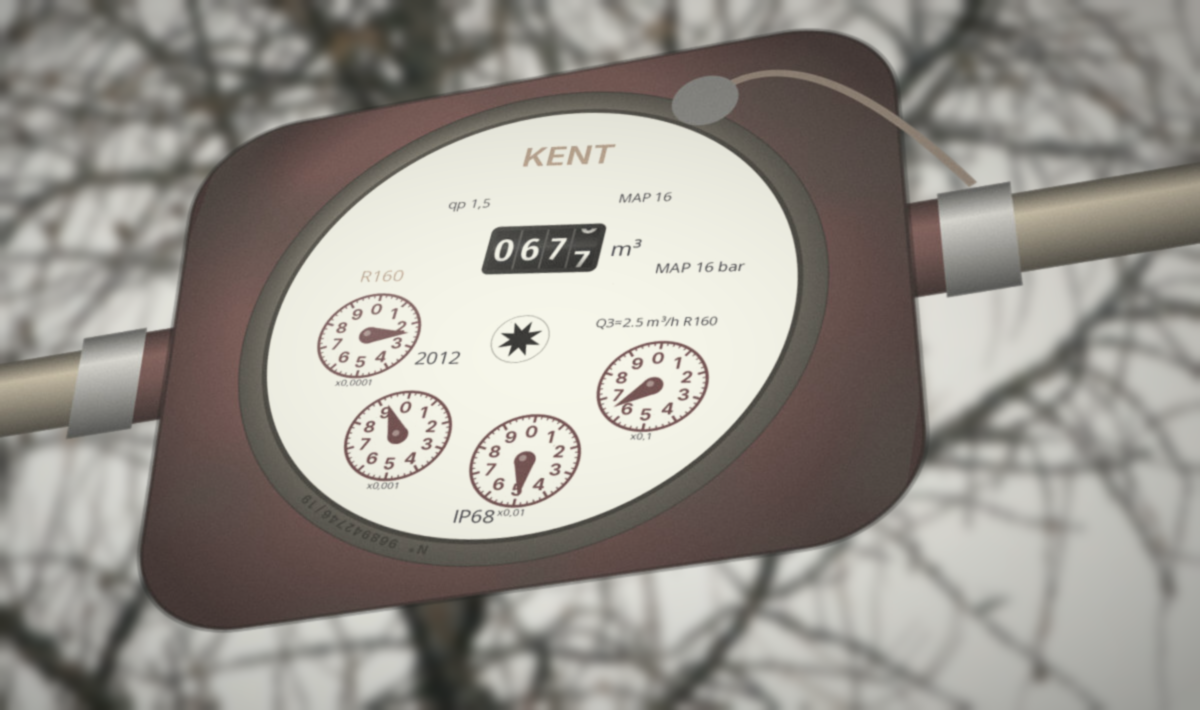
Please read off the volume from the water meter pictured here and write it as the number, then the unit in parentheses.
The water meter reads 676.6492 (m³)
